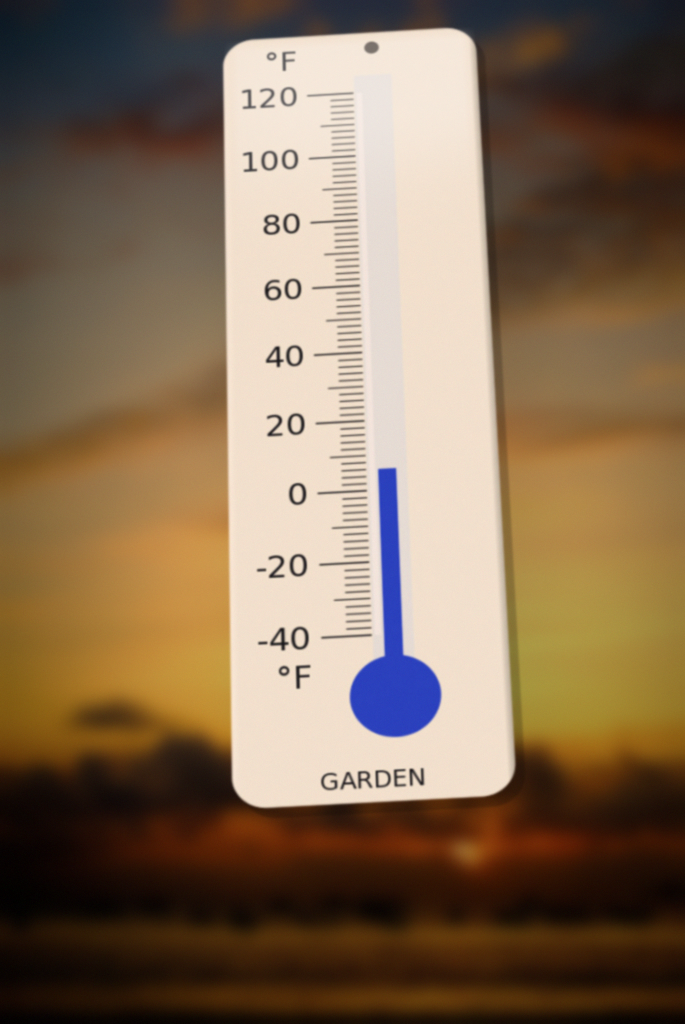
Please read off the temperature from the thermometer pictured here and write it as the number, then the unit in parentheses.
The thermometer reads 6 (°F)
